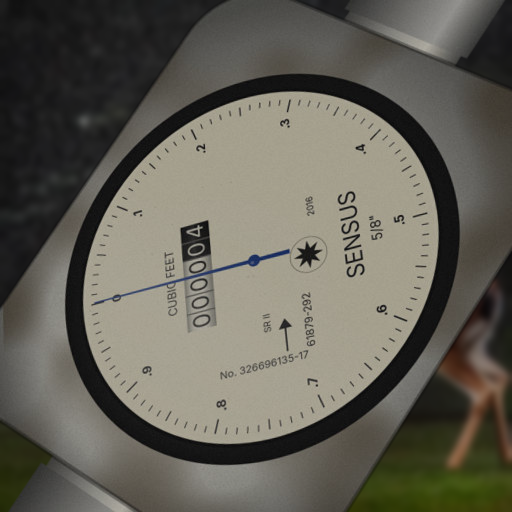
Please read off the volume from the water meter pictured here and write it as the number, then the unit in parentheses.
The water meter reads 4.00 (ft³)
